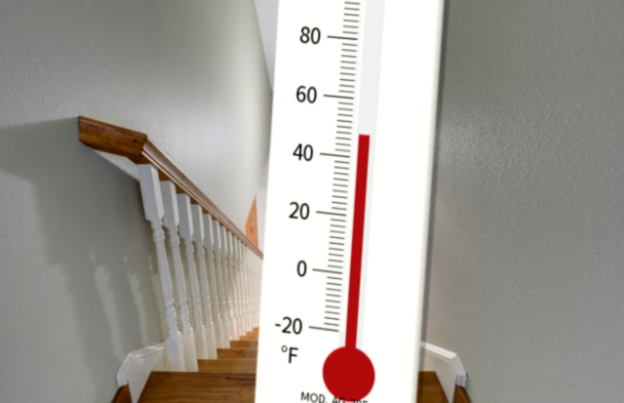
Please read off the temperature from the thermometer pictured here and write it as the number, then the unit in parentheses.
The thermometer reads 48 (°F)
